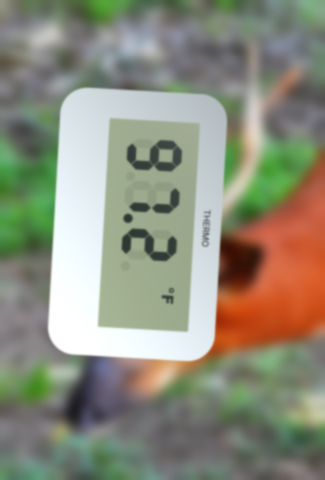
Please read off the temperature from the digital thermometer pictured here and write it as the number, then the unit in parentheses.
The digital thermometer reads 97.2 (°F)
